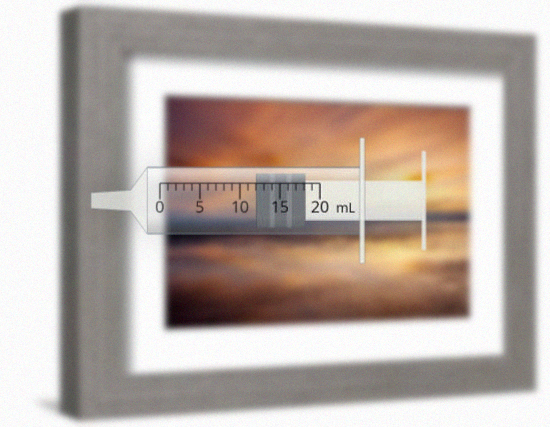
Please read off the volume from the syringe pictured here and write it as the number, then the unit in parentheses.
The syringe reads 12 (mL)
